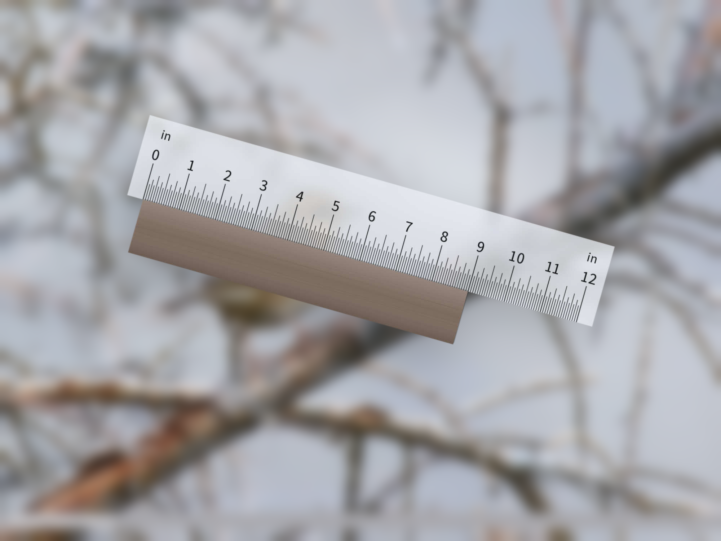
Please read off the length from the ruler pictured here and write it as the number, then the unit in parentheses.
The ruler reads 9 (in)
